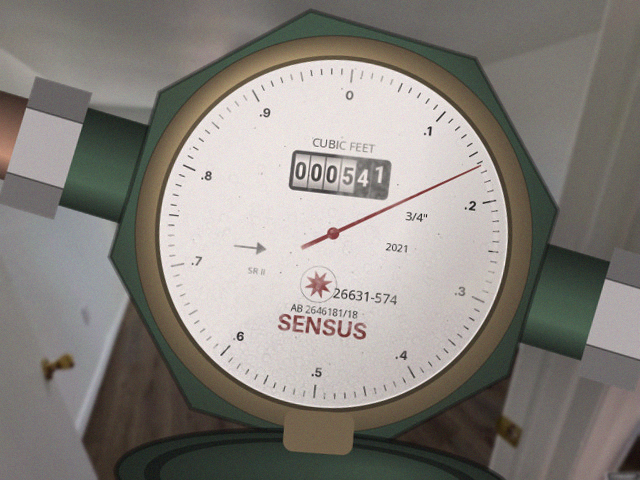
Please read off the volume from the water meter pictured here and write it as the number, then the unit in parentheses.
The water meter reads 541.16 (ft³)
